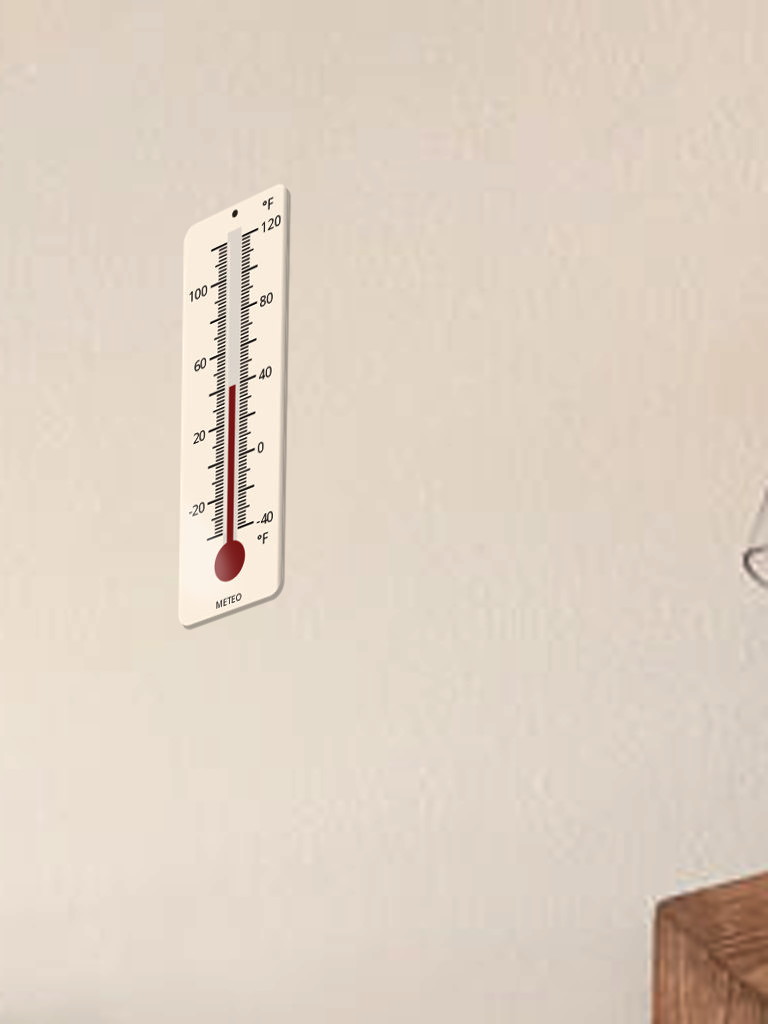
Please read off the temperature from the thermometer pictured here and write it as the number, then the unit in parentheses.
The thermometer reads 40 (°F)
